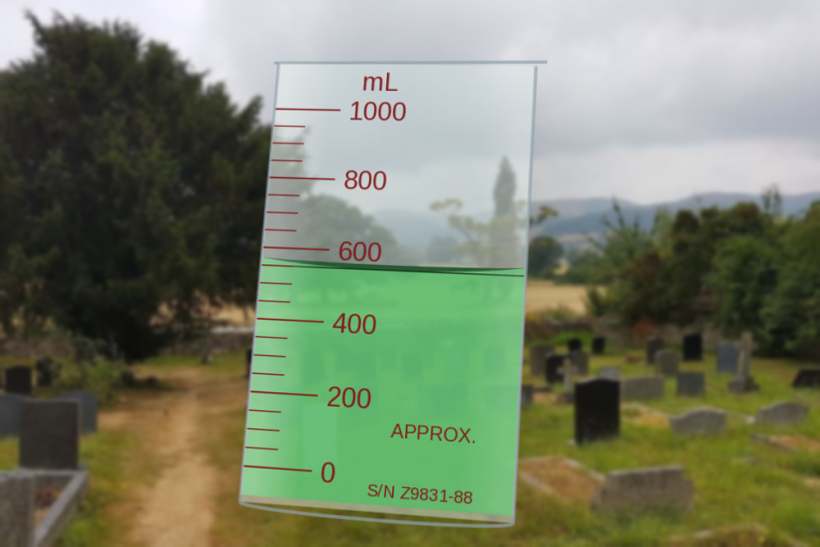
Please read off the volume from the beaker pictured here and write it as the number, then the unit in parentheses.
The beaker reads 550 (mL)
